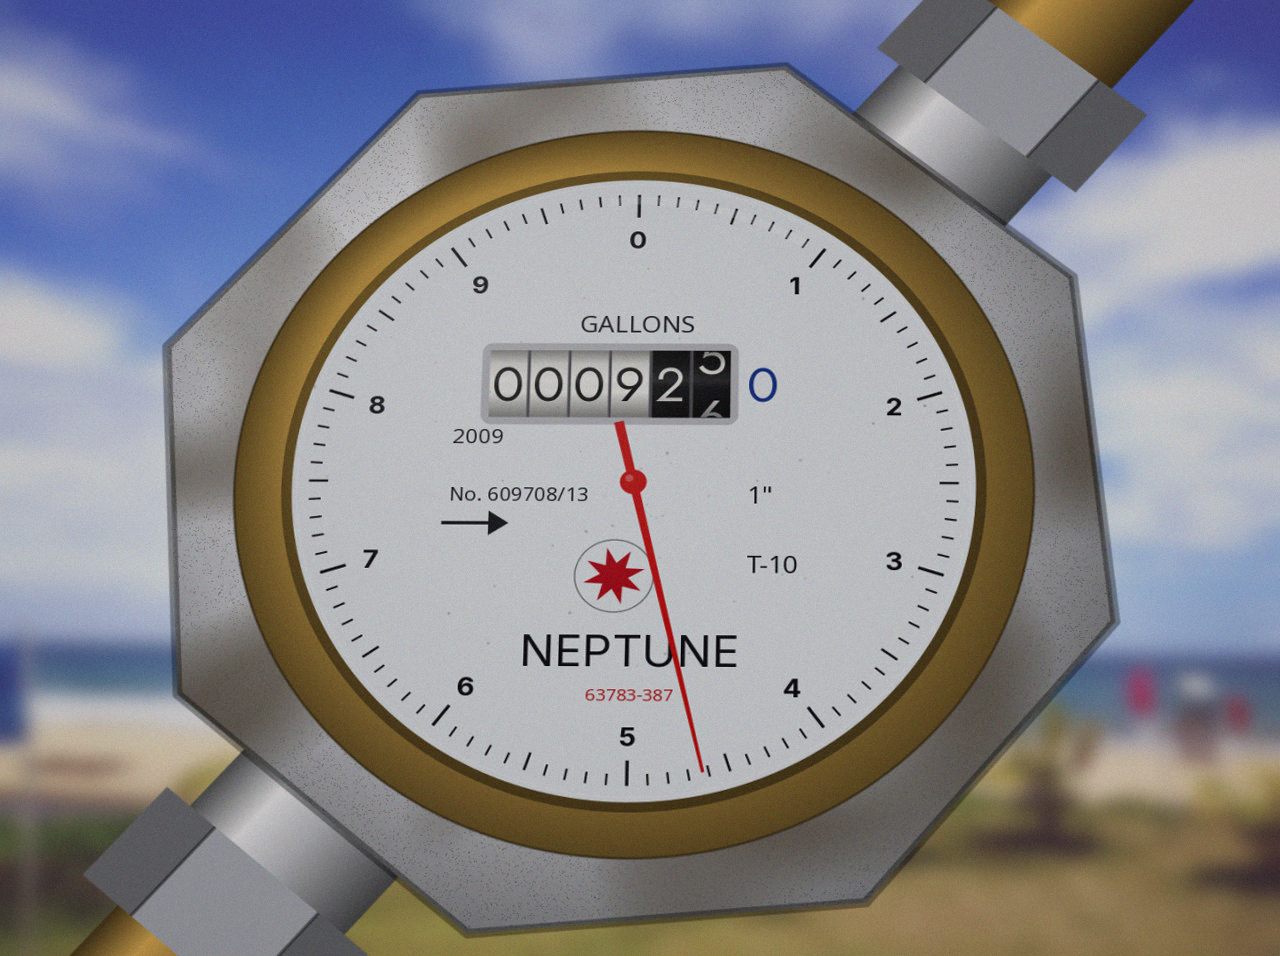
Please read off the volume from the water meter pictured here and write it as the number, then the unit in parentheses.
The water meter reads 9254.6 (gal)
